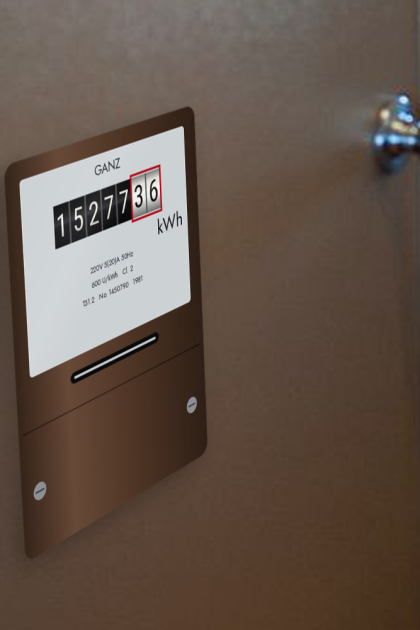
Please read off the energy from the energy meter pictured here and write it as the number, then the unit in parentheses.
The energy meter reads 15277.36 (kWh)
